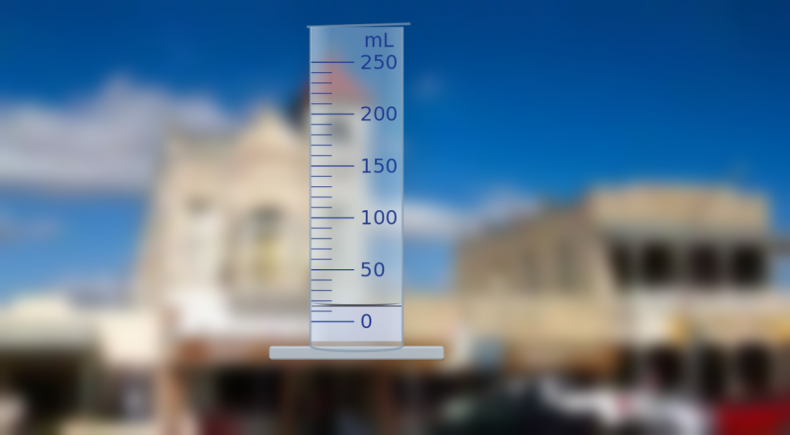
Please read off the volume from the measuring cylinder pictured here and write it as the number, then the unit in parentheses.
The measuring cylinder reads 15 (mL)
